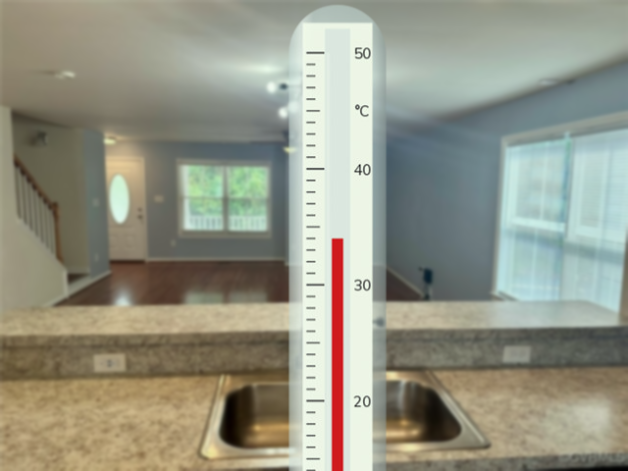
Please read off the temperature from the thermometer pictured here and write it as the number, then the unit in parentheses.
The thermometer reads 34 (°C)
